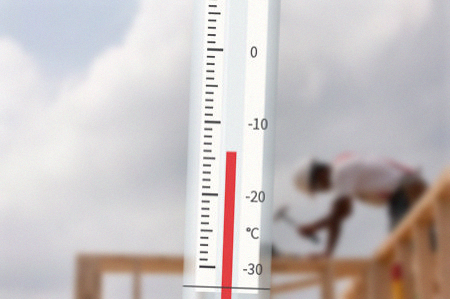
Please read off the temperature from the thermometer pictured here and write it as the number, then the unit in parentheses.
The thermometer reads -14 (°C)
